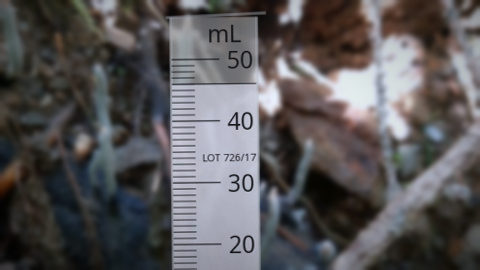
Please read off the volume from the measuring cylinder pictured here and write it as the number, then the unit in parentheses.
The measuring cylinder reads 46 (mL)
